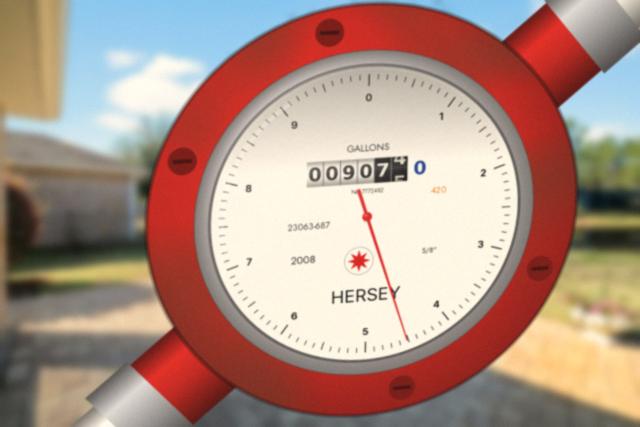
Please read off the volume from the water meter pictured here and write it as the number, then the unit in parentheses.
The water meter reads 90744.5 (gal)
